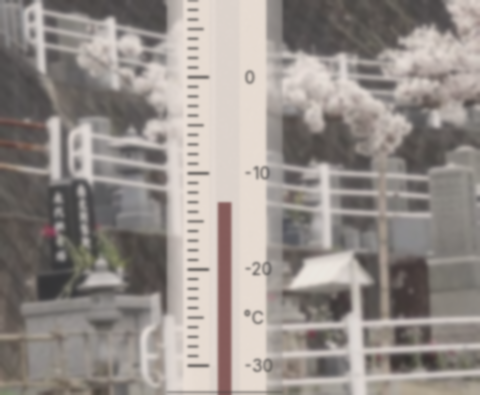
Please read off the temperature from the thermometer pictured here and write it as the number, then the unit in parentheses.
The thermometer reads -13 (°C)
